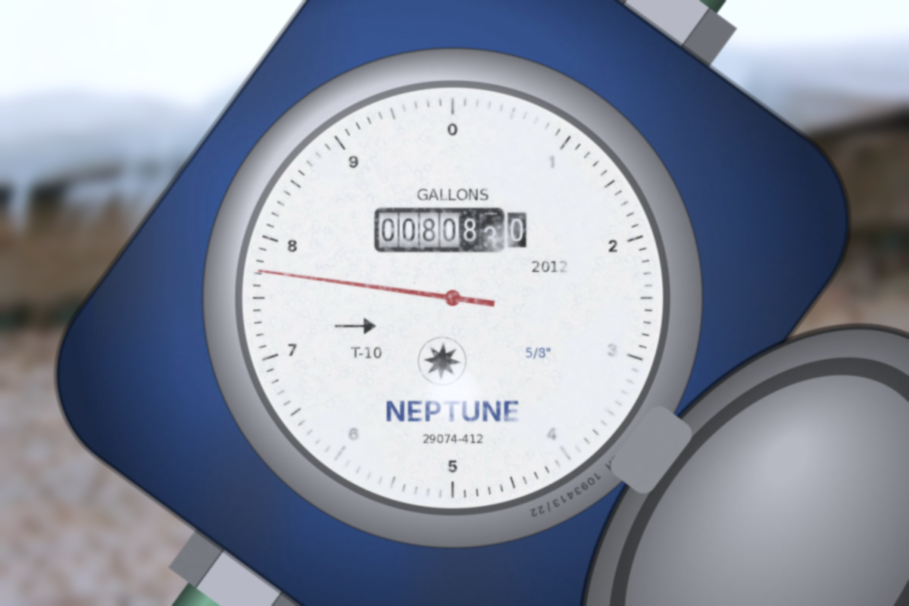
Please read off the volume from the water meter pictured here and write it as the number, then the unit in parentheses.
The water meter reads 80827.7 (gal)
